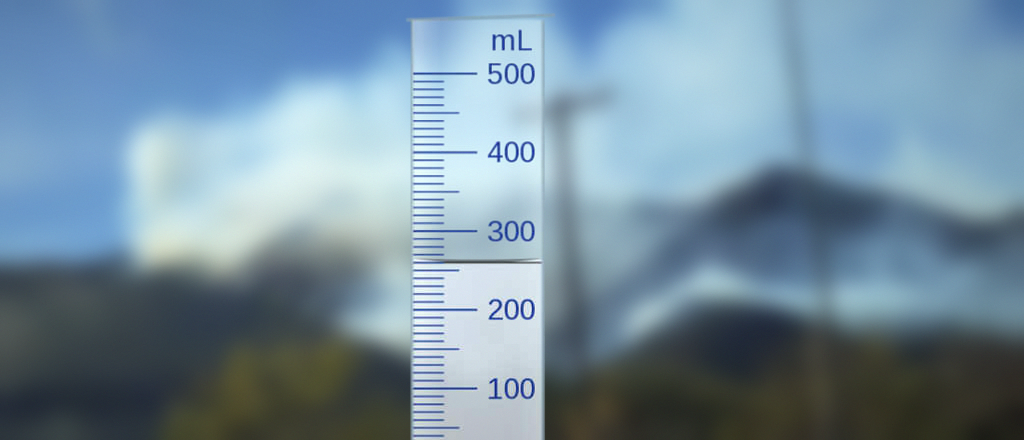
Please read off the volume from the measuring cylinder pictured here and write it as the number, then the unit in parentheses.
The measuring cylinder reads 260 (mL)
